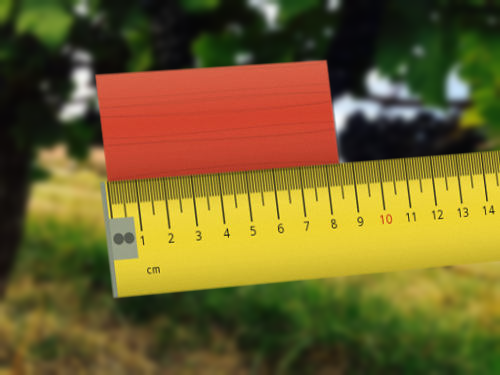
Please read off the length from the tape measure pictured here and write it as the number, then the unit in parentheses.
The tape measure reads 8.5 (cm)
